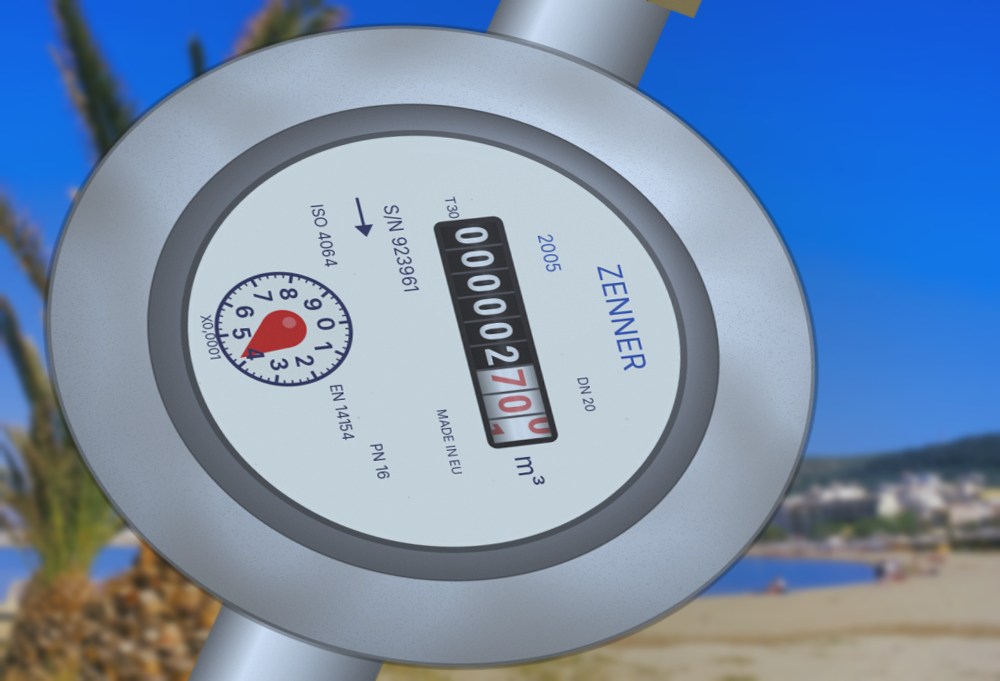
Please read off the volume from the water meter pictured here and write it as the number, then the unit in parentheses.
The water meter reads 2.7004 (m³)
